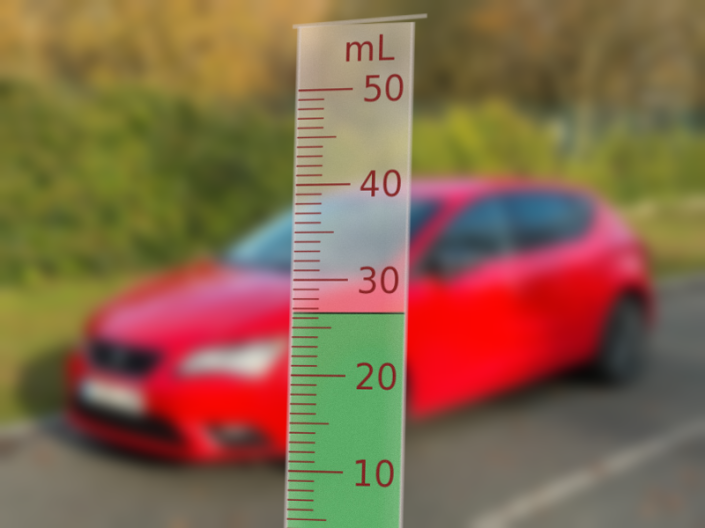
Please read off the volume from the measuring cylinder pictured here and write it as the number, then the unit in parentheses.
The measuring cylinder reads 26.5 (mL)
